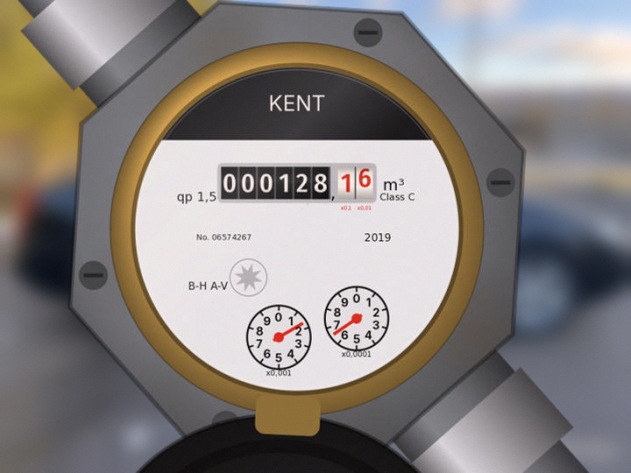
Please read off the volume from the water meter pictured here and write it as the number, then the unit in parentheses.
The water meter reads 128.1616 (m³)
